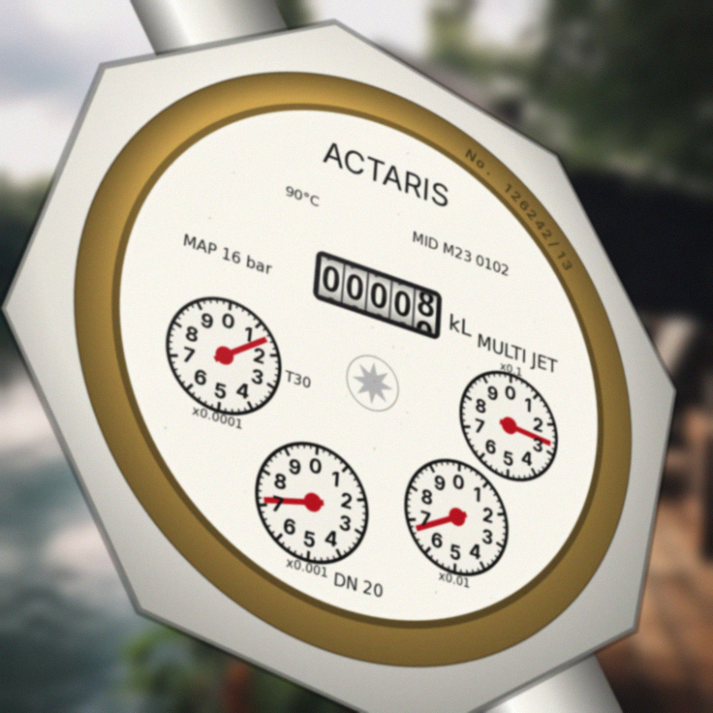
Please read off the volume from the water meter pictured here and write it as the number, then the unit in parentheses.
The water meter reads 8.2671 (kL)
